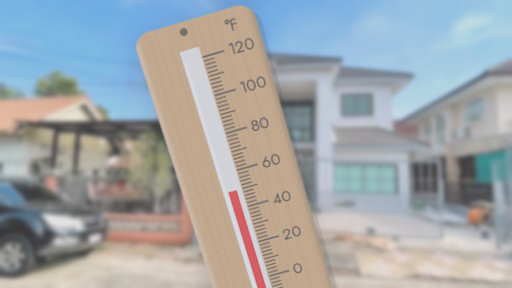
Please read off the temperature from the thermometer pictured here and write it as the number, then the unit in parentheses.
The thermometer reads 50 (°F)
